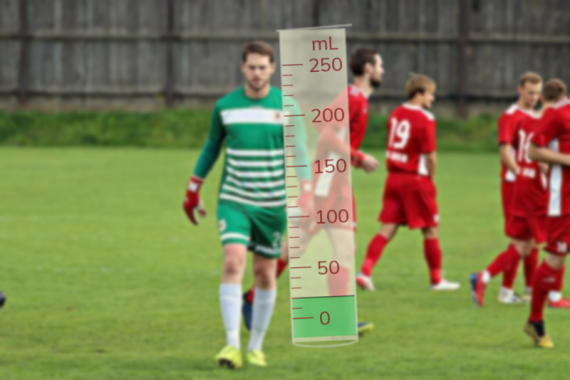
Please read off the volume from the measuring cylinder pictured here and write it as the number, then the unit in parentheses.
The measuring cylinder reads 20 (mL)
